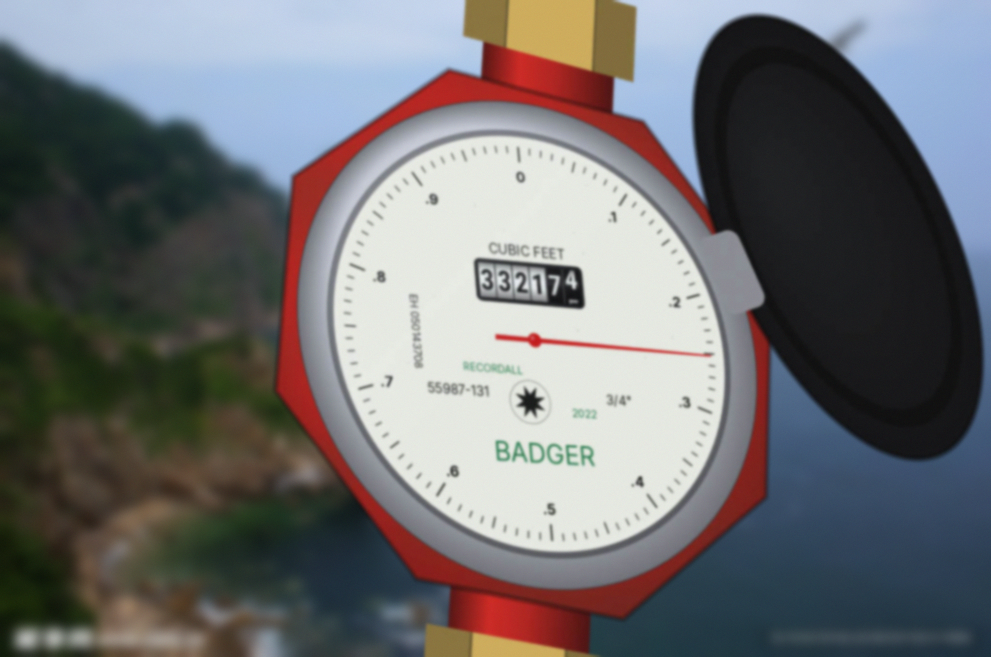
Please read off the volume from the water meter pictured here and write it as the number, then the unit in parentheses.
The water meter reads 332174.25 (ft³)
